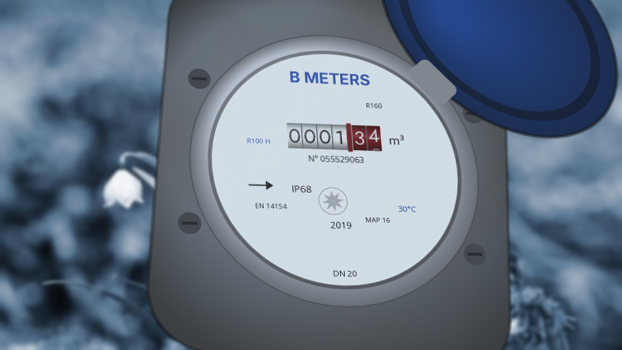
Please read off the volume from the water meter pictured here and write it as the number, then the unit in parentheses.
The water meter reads 1.34 (m³)
